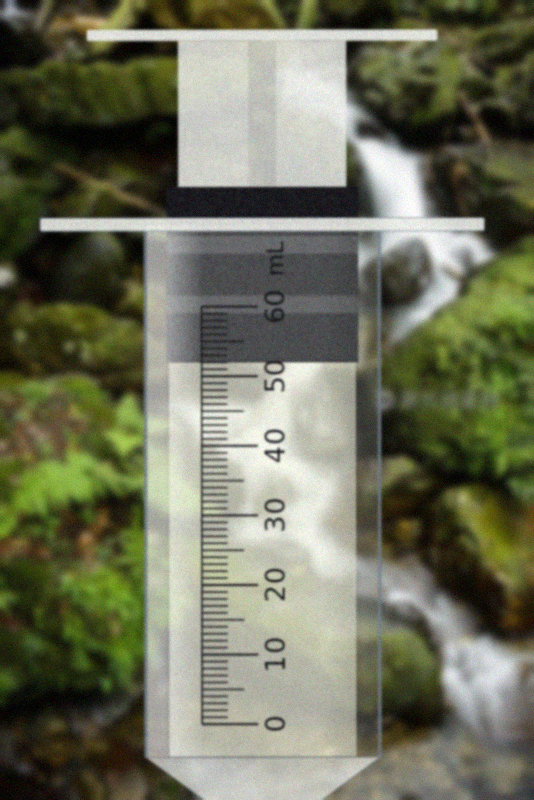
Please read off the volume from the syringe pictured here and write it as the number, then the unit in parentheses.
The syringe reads 52 (mL)
